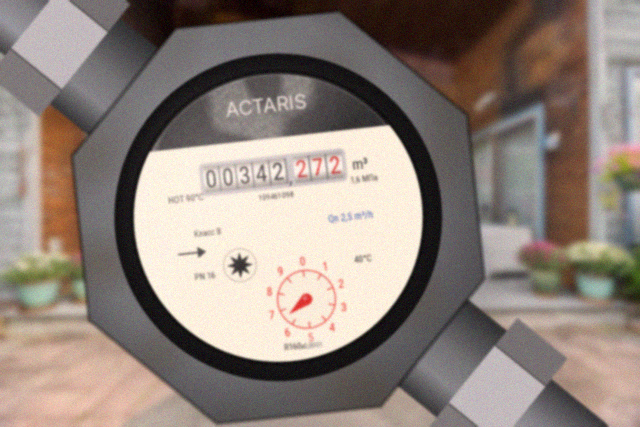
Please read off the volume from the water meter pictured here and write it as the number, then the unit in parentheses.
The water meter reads 342.2726 (m³)
